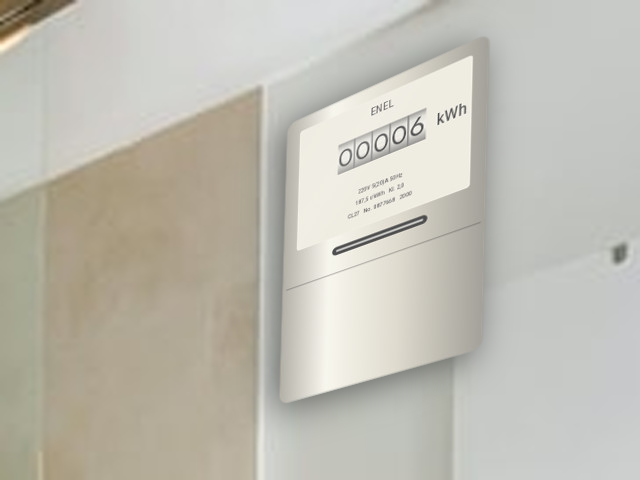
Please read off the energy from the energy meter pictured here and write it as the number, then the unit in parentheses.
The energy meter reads 6 (kWh)
